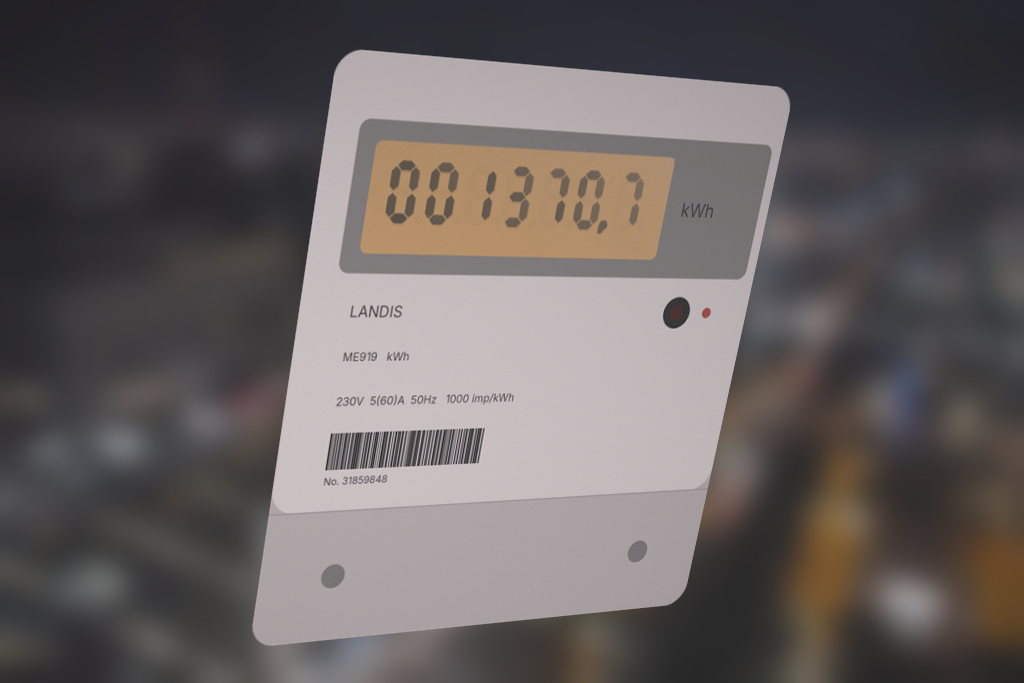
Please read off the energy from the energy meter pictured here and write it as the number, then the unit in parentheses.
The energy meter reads 1370.7 (kWh)
